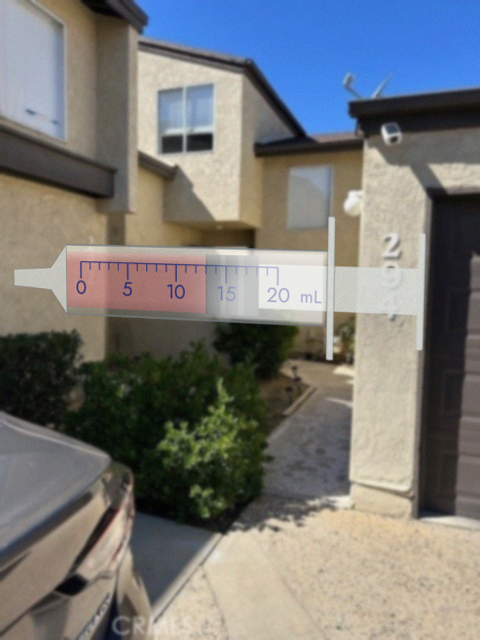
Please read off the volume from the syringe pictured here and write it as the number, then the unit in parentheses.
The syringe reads 13 (mL)
